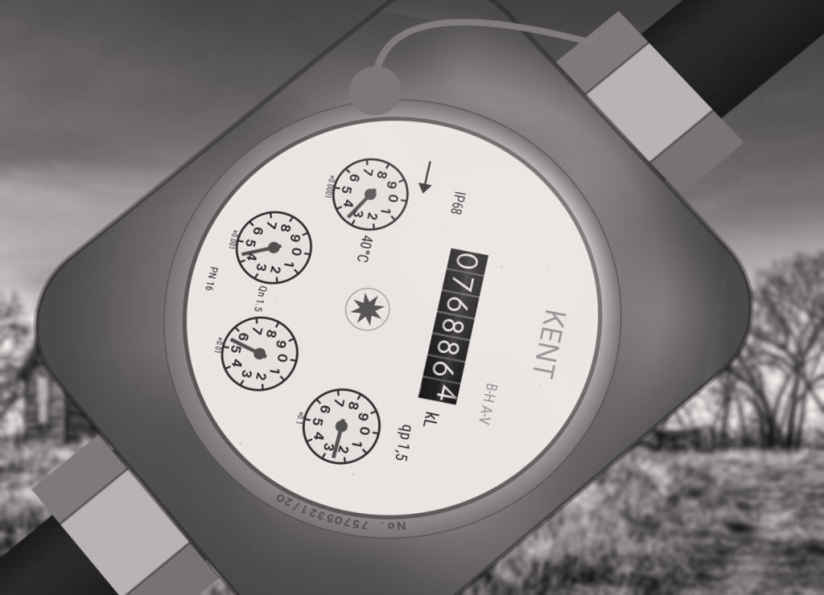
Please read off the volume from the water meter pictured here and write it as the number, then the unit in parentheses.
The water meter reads 768864.2543 (kL)
